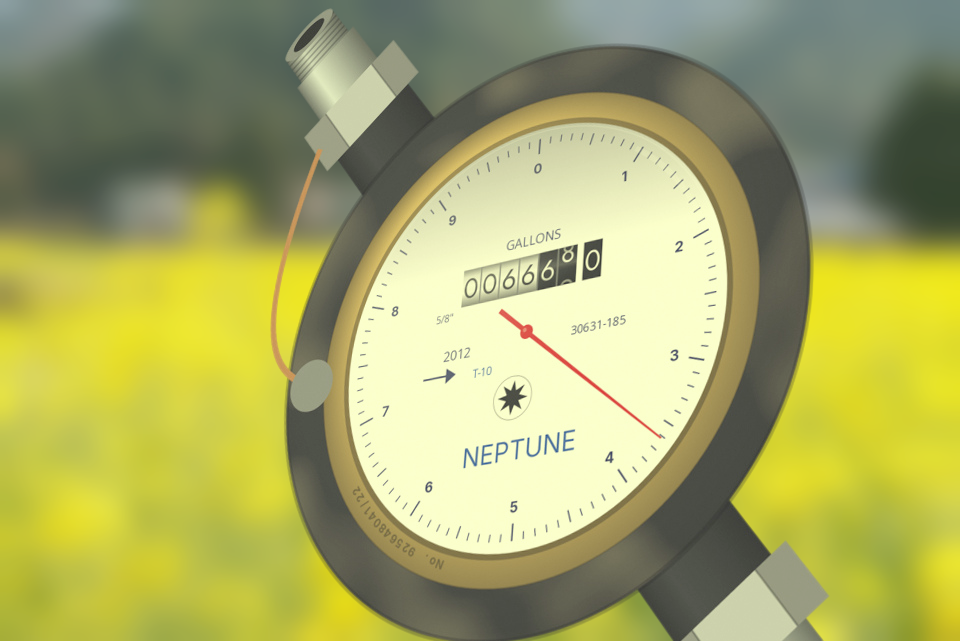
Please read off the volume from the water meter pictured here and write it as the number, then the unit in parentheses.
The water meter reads 66683.6 (gal)
